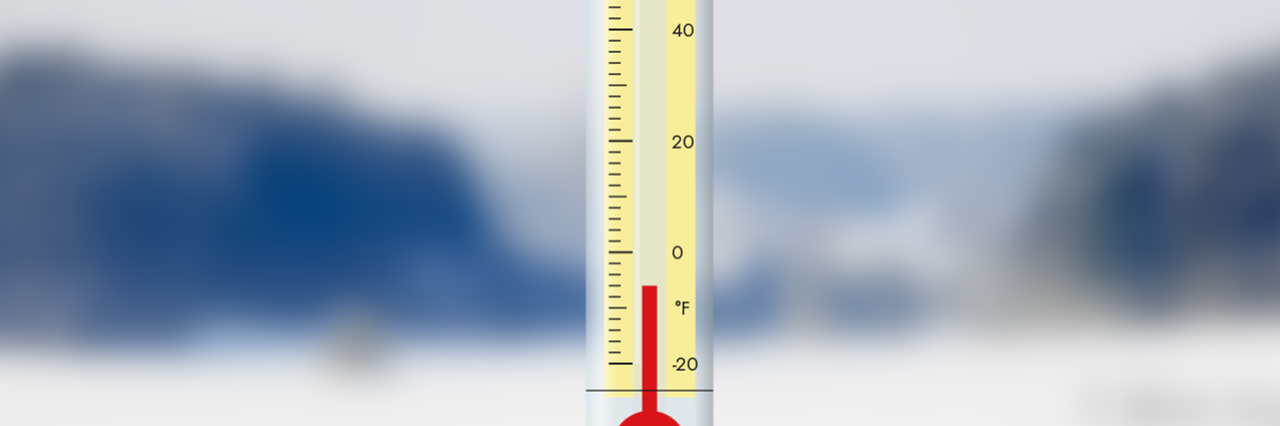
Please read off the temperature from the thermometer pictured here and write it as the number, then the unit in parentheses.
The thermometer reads -6 (°F)
